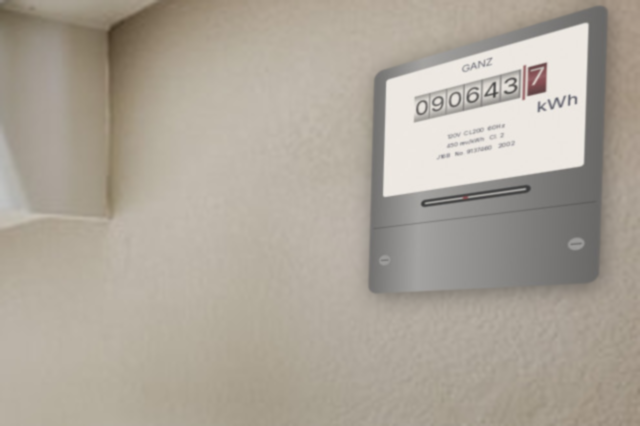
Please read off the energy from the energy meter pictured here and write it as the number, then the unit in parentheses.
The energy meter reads 90643.7 (kWh)
